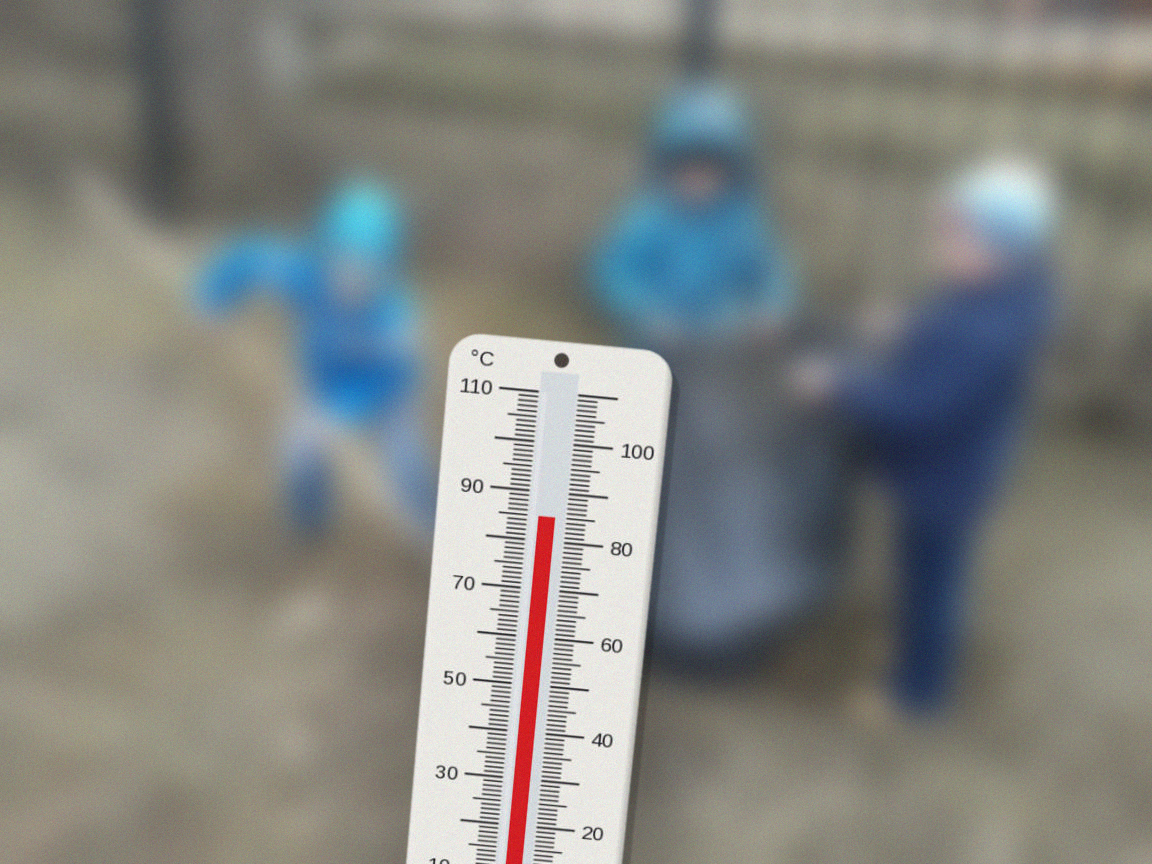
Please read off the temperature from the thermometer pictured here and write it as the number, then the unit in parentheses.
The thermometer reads 85 (°C)
